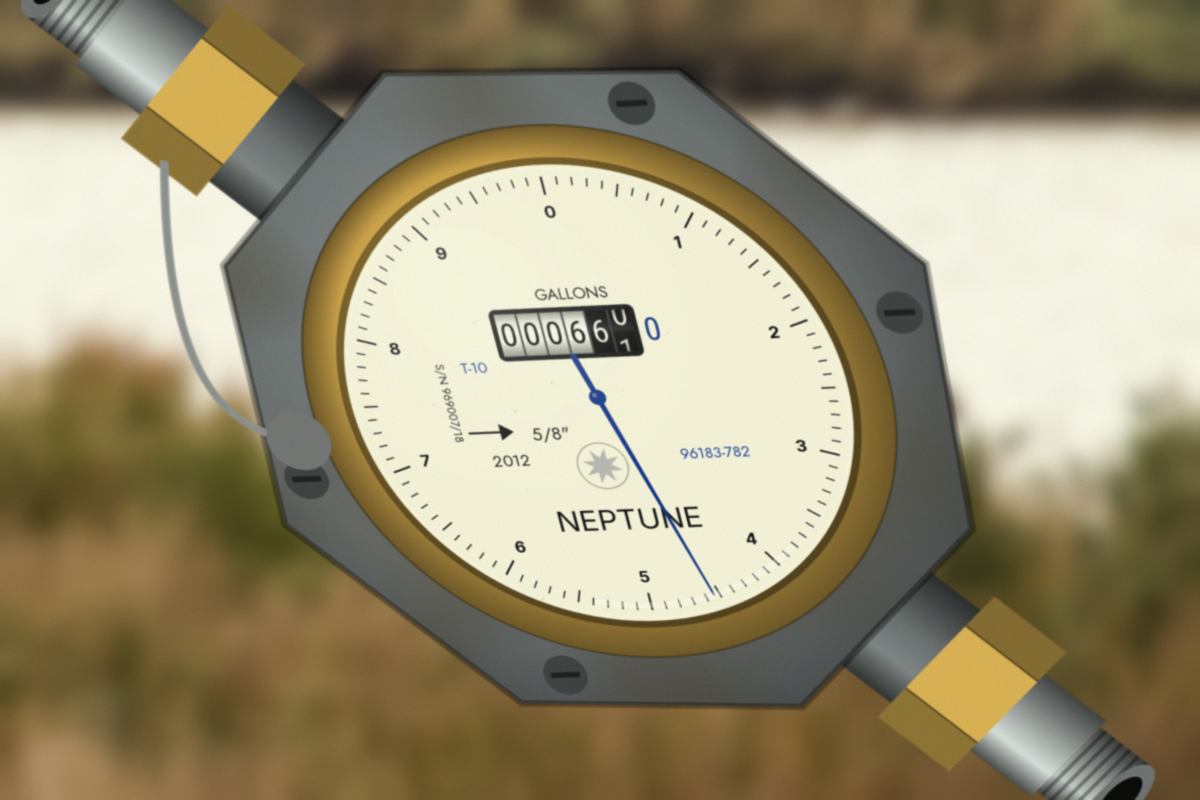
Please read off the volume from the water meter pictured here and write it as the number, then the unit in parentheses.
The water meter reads 6604.5 (gal)
